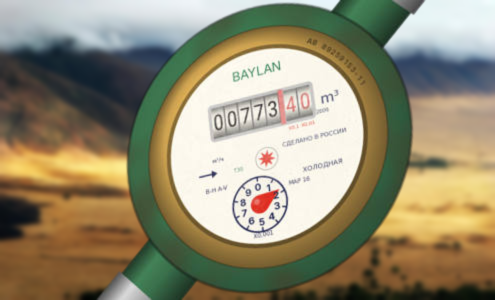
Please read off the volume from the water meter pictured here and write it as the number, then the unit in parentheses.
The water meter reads 773.401 (m³)
